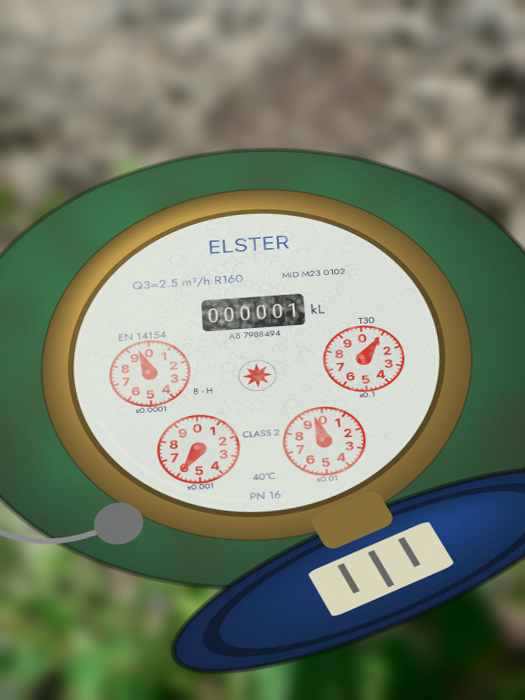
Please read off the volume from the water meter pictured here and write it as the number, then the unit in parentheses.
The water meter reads 1.0959 (kL)
